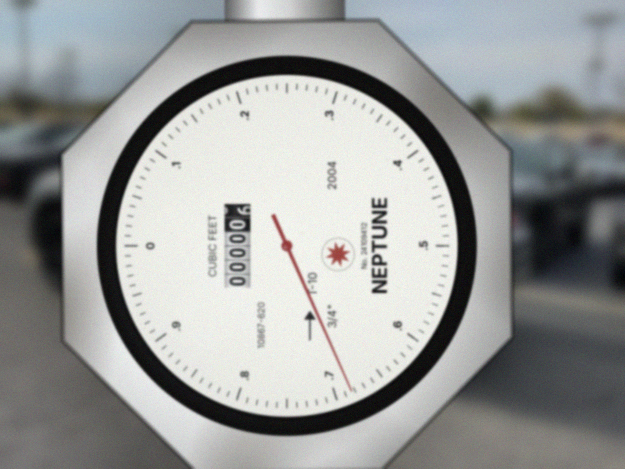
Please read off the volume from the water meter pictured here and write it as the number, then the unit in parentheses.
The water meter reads 5.68 (ft³)
